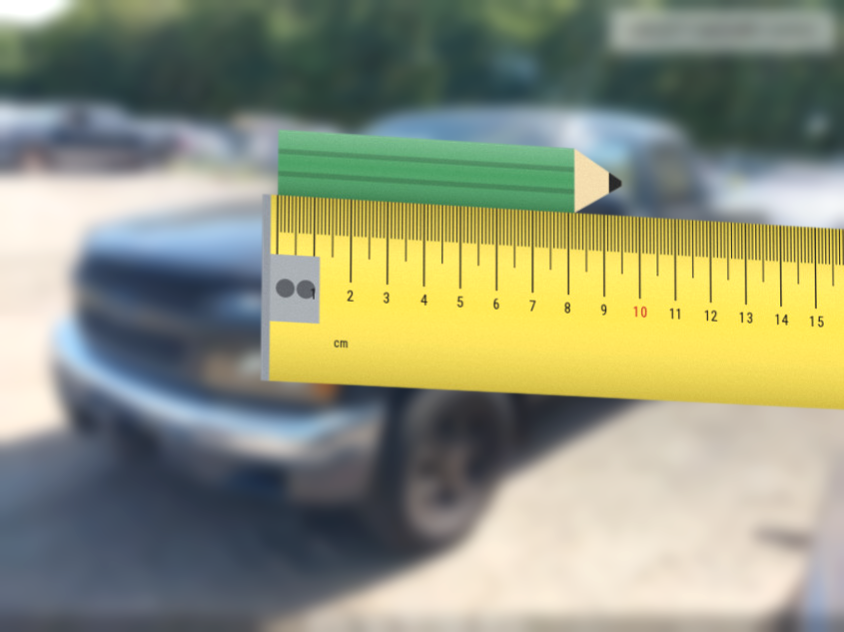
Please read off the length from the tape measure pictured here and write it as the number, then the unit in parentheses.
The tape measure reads 9.5 (cm)
